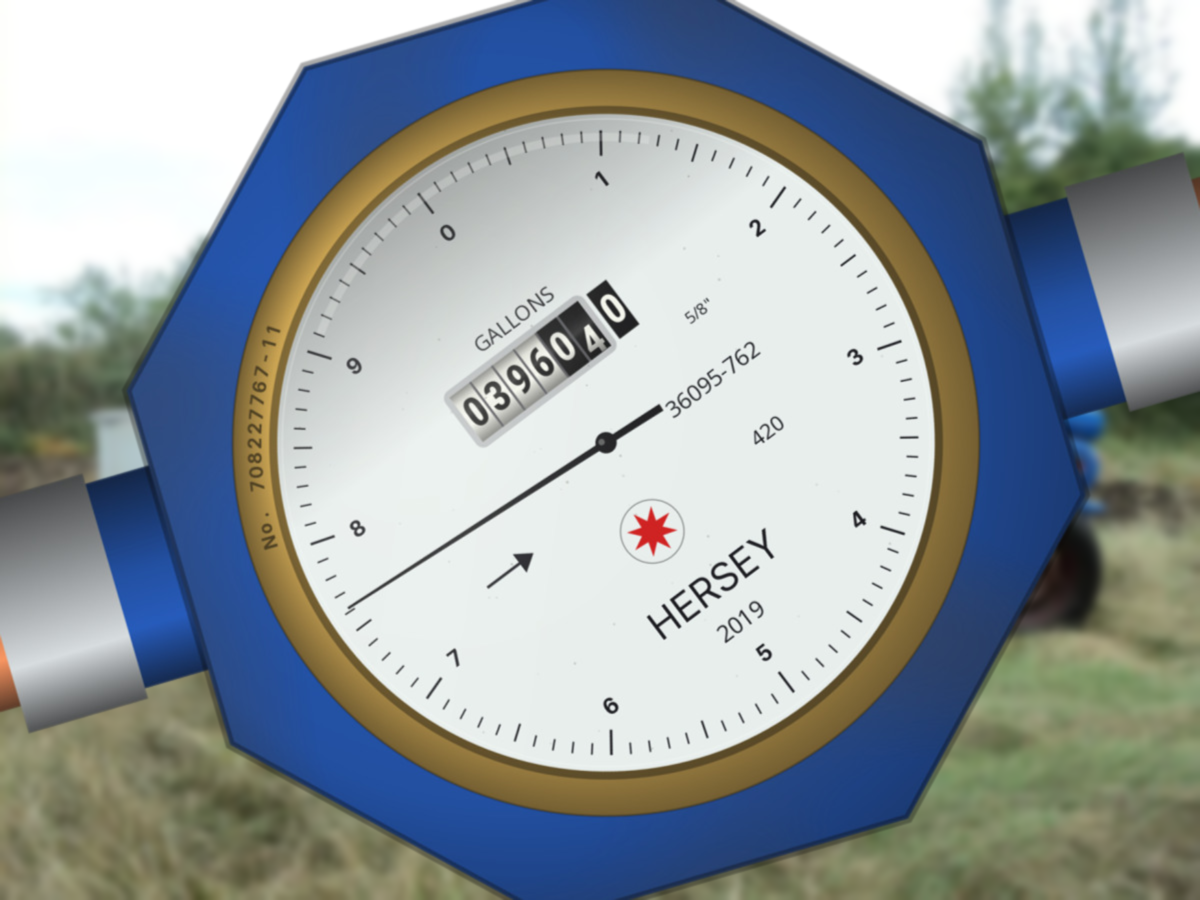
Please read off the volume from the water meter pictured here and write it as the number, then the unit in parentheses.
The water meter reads 396037.6 (gal)
